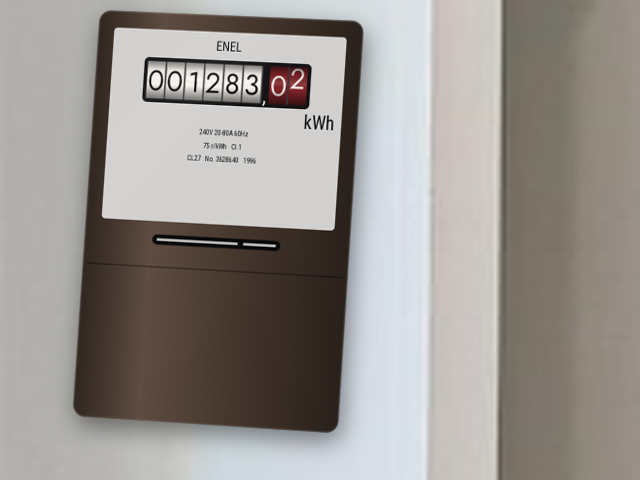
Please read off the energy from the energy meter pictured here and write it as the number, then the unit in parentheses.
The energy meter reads 1283.02 (kWh)
